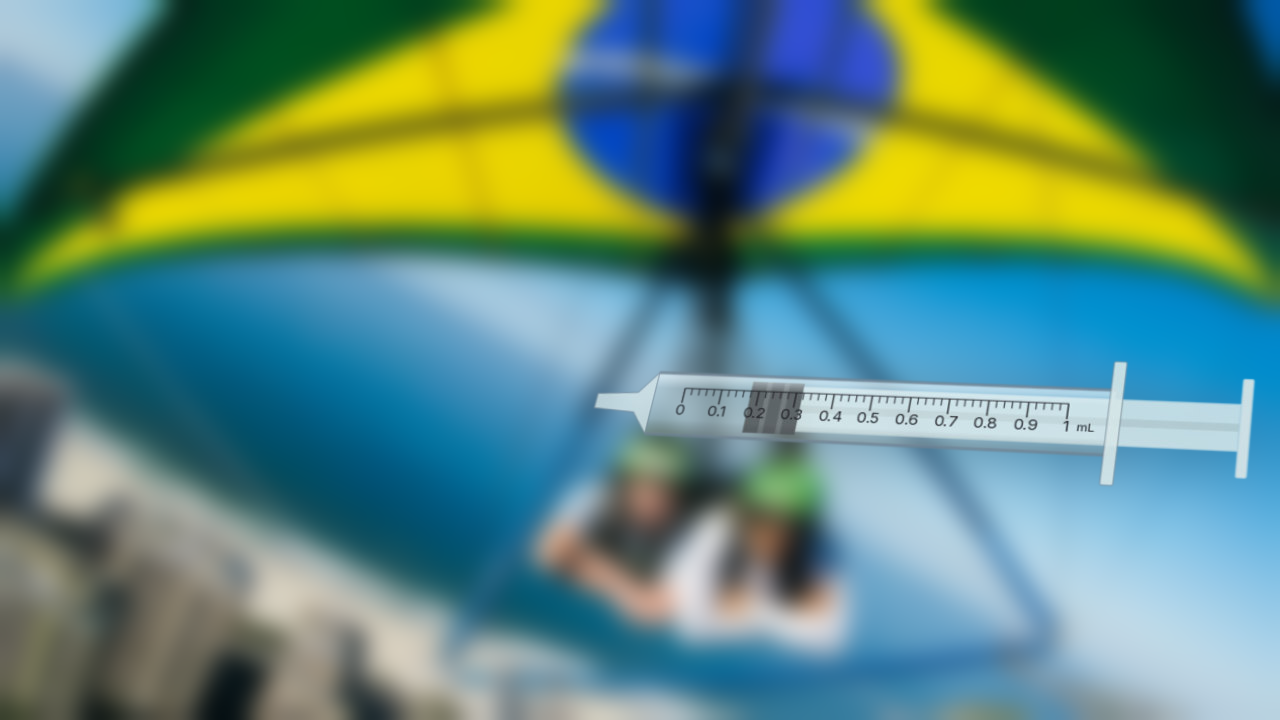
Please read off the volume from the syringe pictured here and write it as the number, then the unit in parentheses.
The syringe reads 0.18 (mL)
